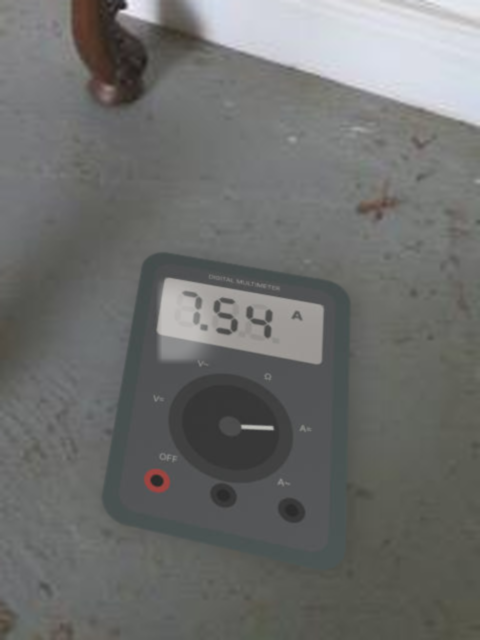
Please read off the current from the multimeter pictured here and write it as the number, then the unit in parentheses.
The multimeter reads 7.54 (A)
